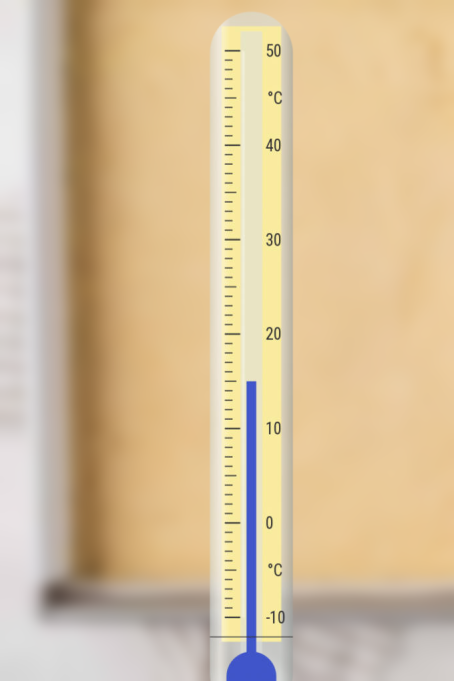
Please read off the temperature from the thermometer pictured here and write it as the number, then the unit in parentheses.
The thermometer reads 15 (°C)
